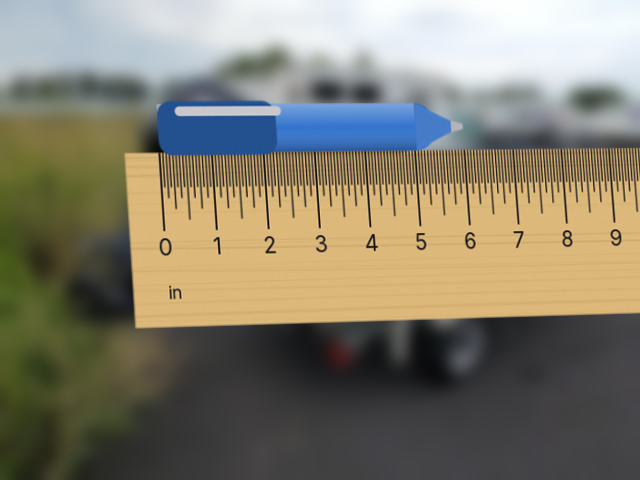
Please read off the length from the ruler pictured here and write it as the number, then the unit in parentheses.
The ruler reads 6 (in)
